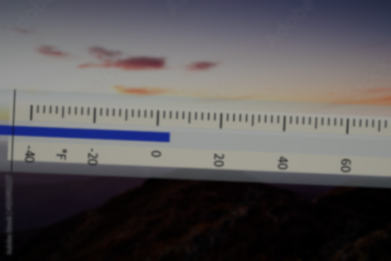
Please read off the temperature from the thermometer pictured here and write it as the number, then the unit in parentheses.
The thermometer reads 4 (°F)
